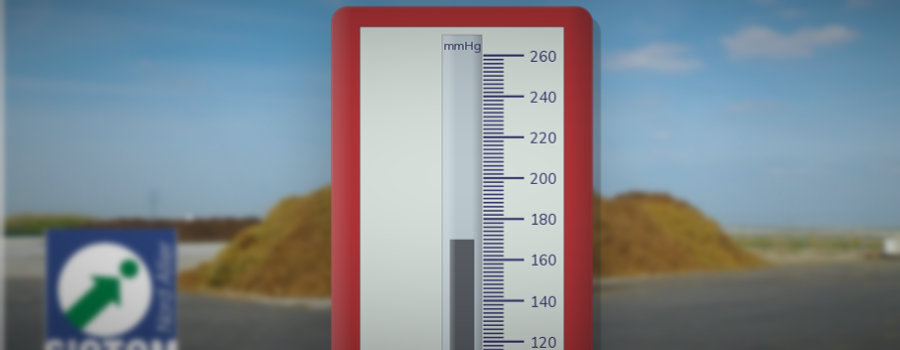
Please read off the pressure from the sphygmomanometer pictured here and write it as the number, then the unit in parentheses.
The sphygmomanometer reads 170 (mmHg)
